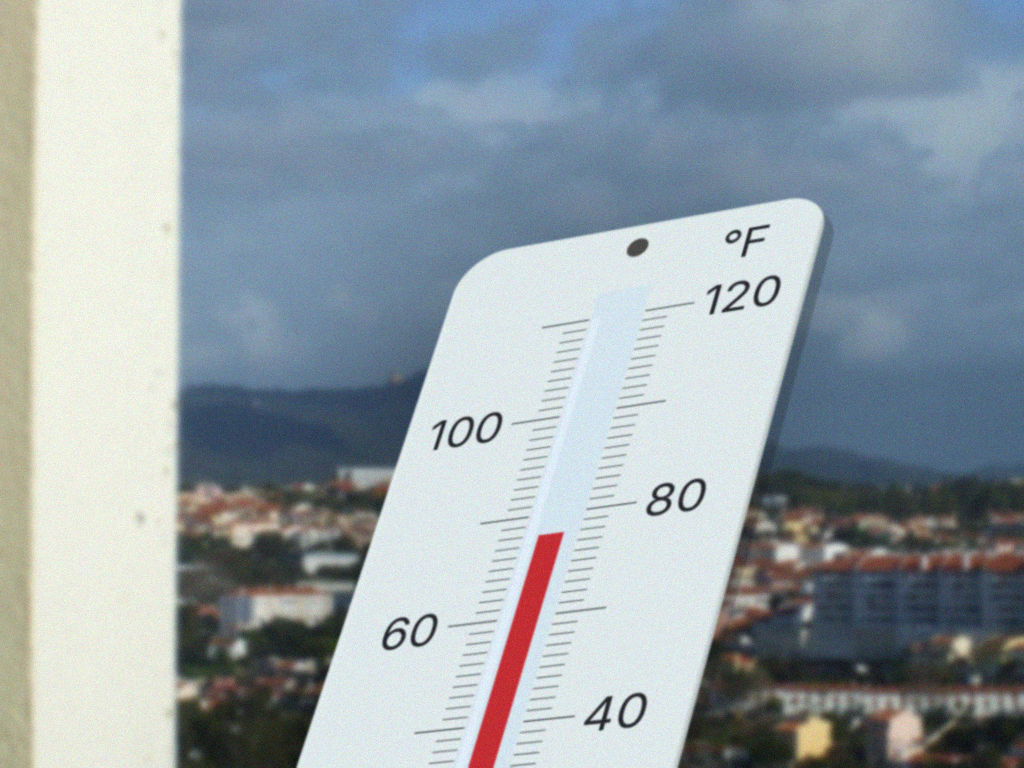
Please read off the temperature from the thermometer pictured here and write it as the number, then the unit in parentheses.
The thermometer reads 76 (°F)
